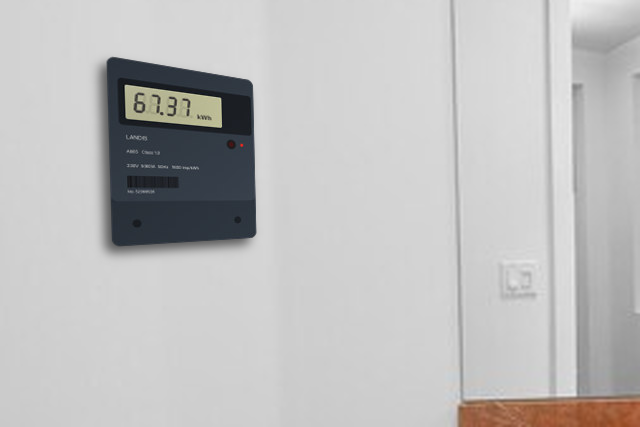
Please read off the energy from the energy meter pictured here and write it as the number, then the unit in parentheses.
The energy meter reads 67.37 (kWh)
